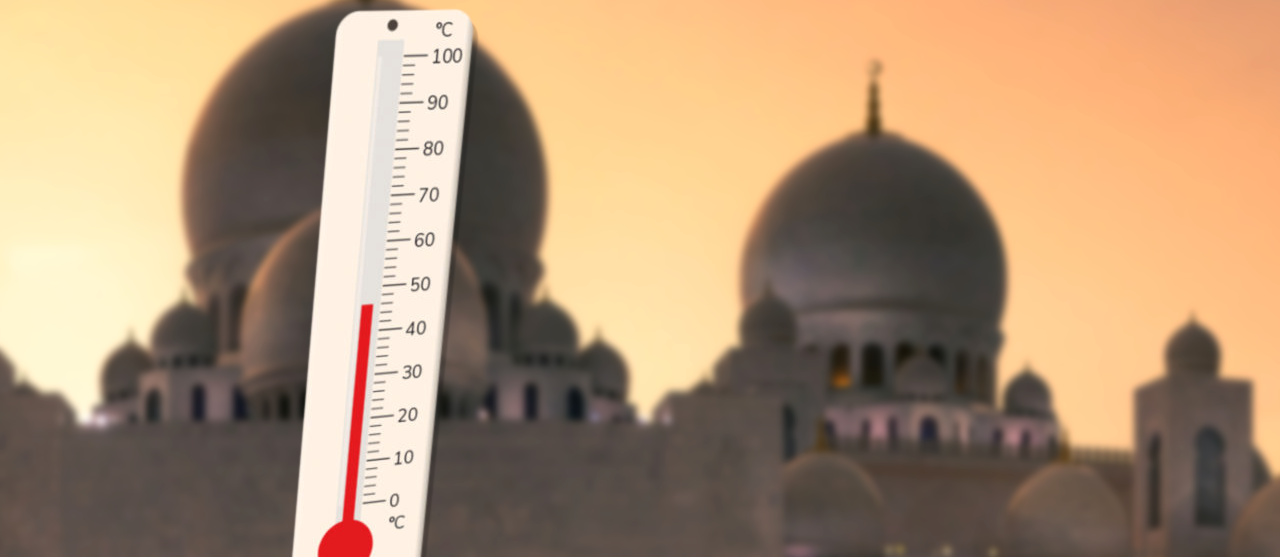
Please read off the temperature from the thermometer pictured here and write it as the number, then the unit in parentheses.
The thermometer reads 46 (°C)
